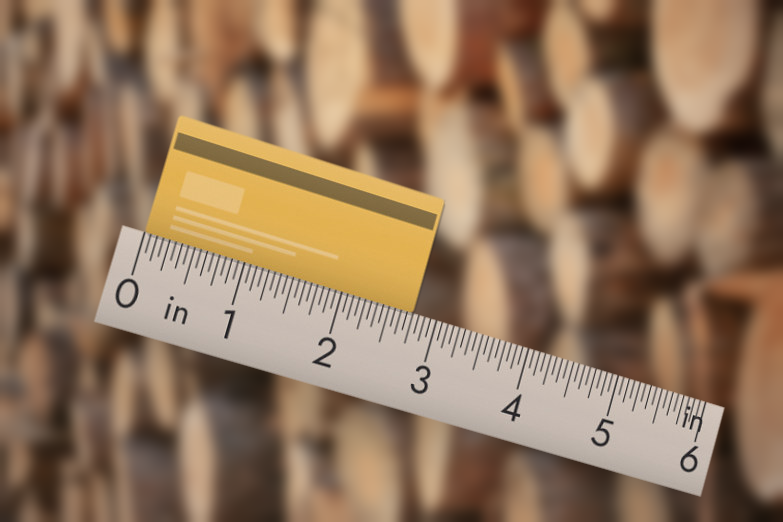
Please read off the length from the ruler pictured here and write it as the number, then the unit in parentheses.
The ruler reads 2.75 (in)
